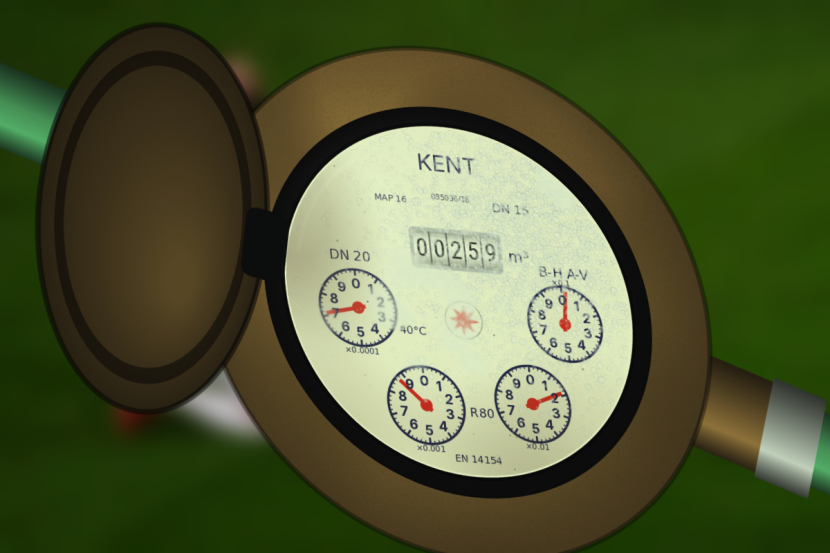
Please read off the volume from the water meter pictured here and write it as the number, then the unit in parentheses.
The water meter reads 259.0187 (m³)
